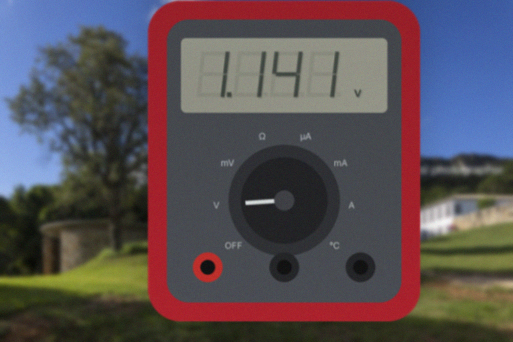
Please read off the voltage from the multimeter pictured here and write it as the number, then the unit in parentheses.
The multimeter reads 1.141 (V)
